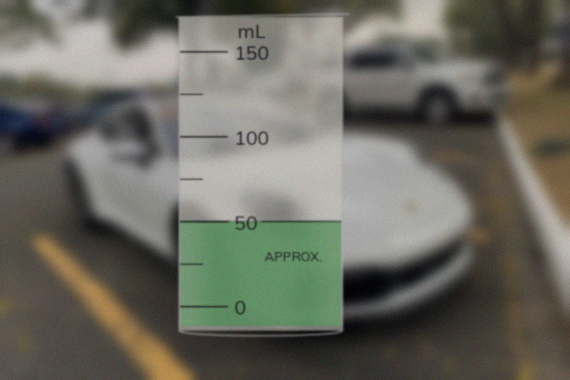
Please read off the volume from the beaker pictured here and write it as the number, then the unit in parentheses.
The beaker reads 50 (mL)
